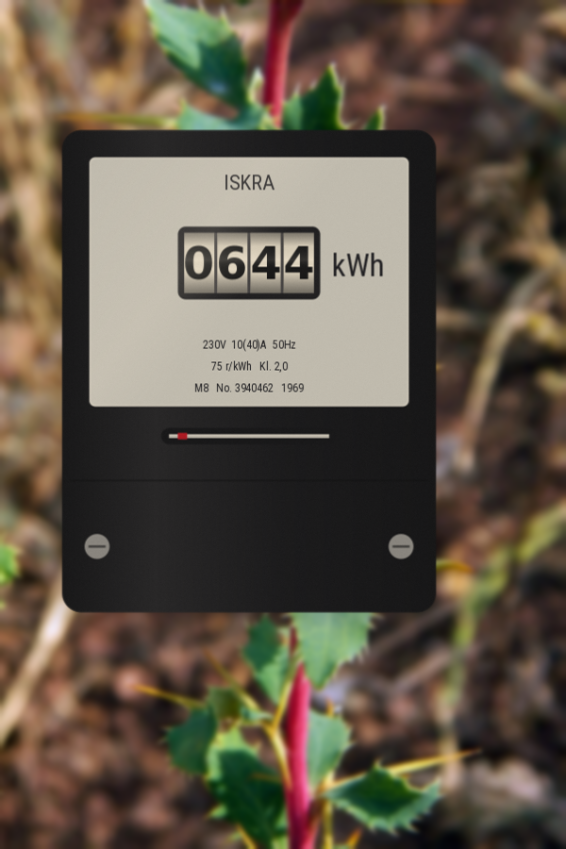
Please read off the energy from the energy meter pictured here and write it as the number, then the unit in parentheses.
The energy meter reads 644 (kWh)
